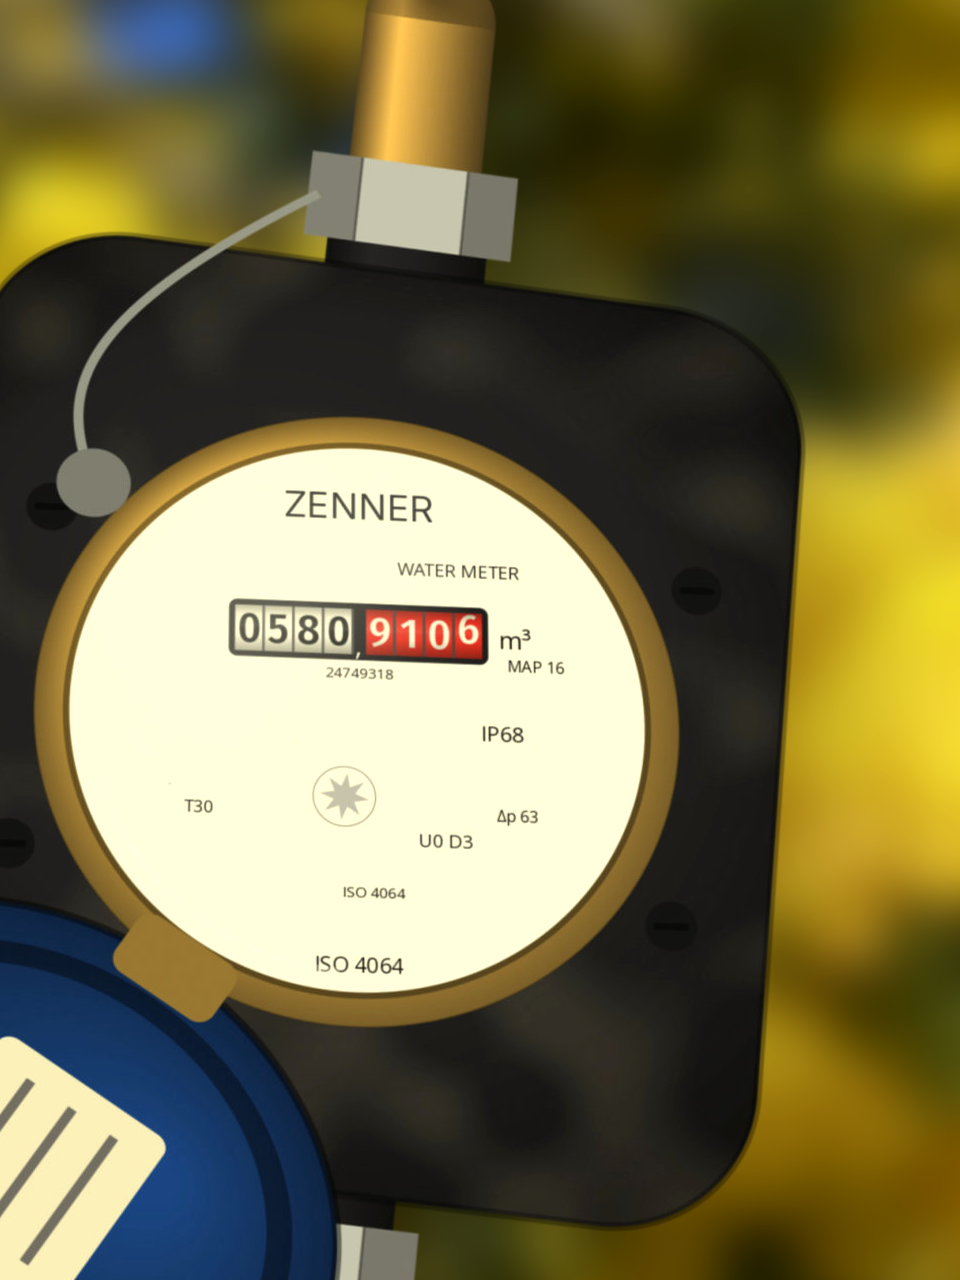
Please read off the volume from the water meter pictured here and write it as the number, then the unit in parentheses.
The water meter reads 580.9106 (m³)
